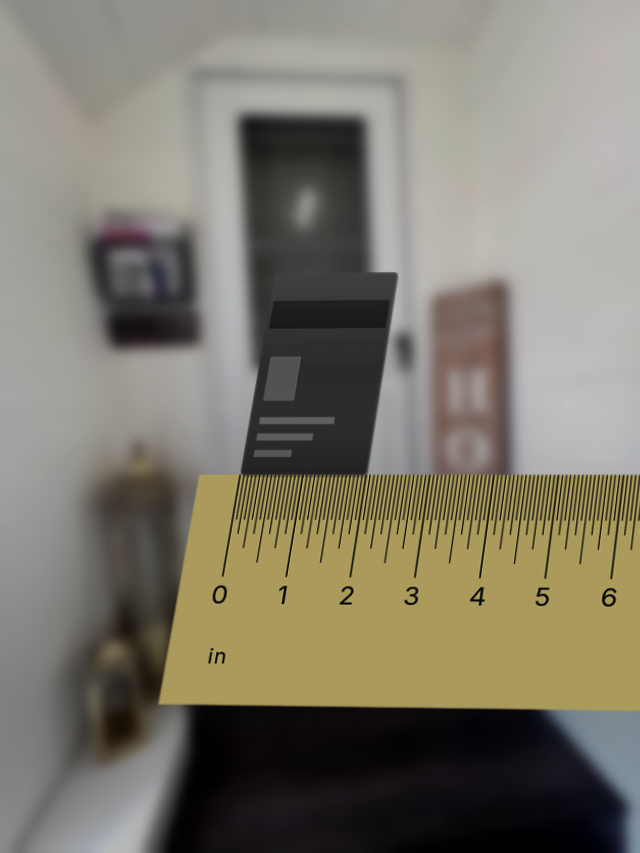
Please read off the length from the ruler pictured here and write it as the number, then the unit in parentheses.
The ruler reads 2 (in)
